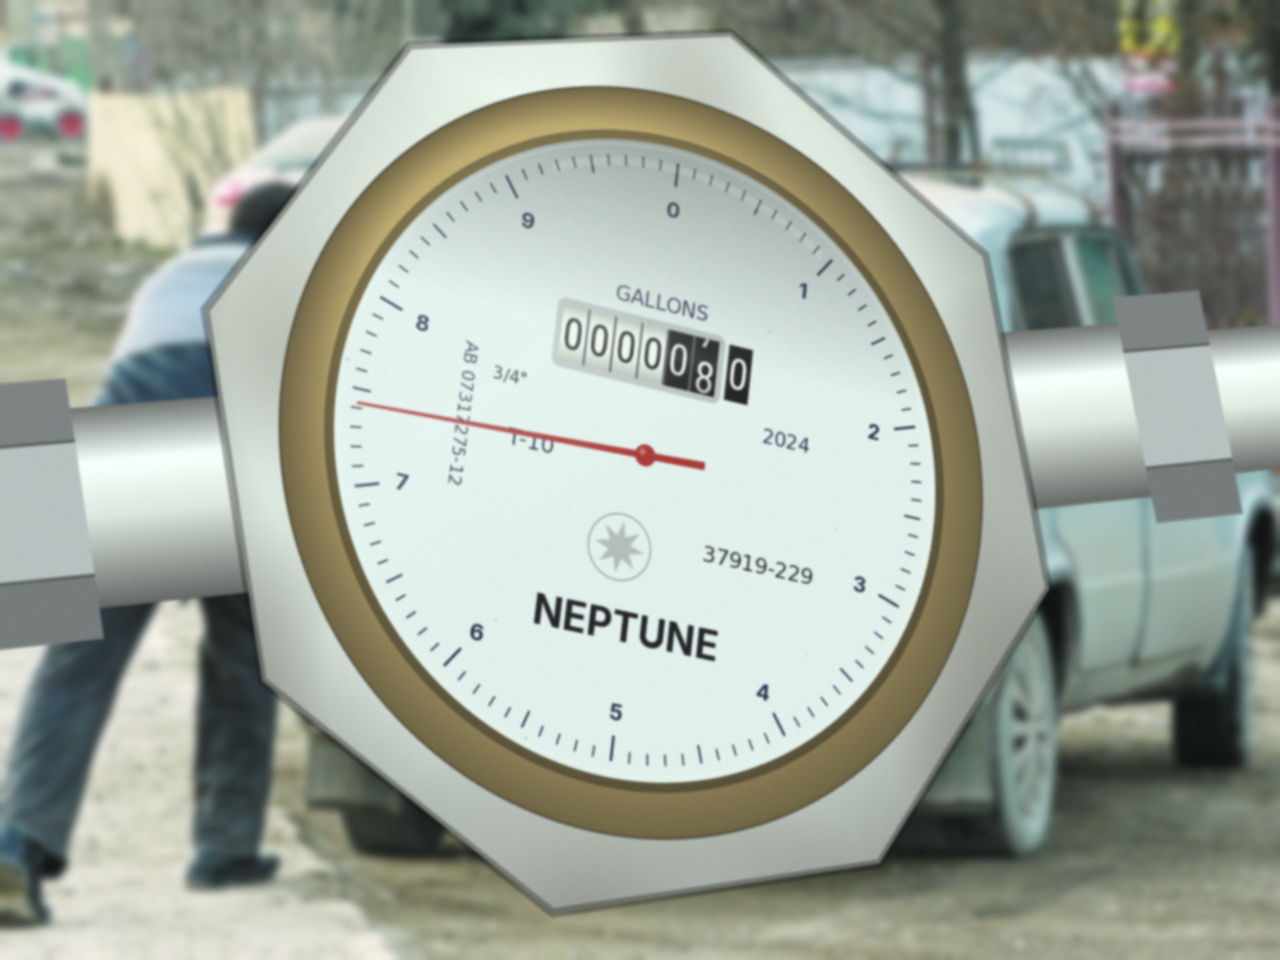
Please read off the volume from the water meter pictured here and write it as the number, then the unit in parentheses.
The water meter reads 77.4 (gal)
